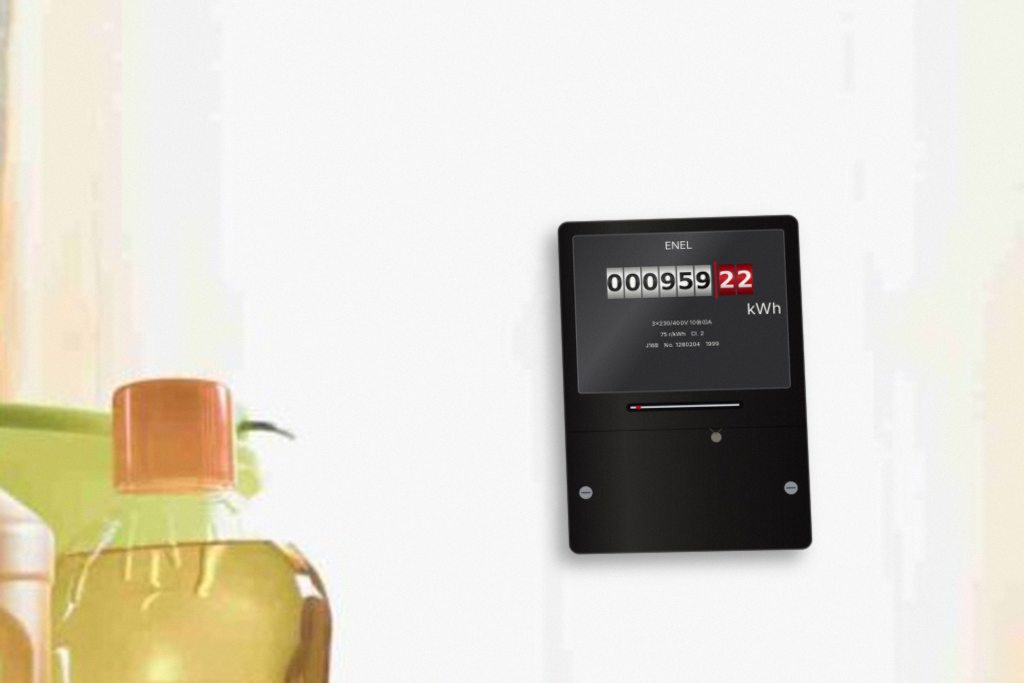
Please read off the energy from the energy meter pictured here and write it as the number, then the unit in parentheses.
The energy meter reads 959.22 (kWh)
